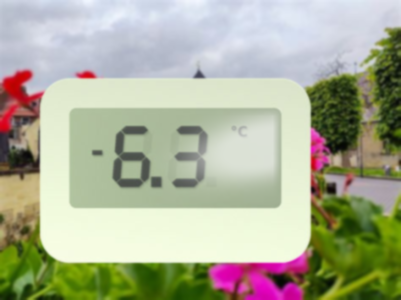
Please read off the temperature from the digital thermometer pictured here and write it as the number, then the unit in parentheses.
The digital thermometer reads -6.3 (°C)
